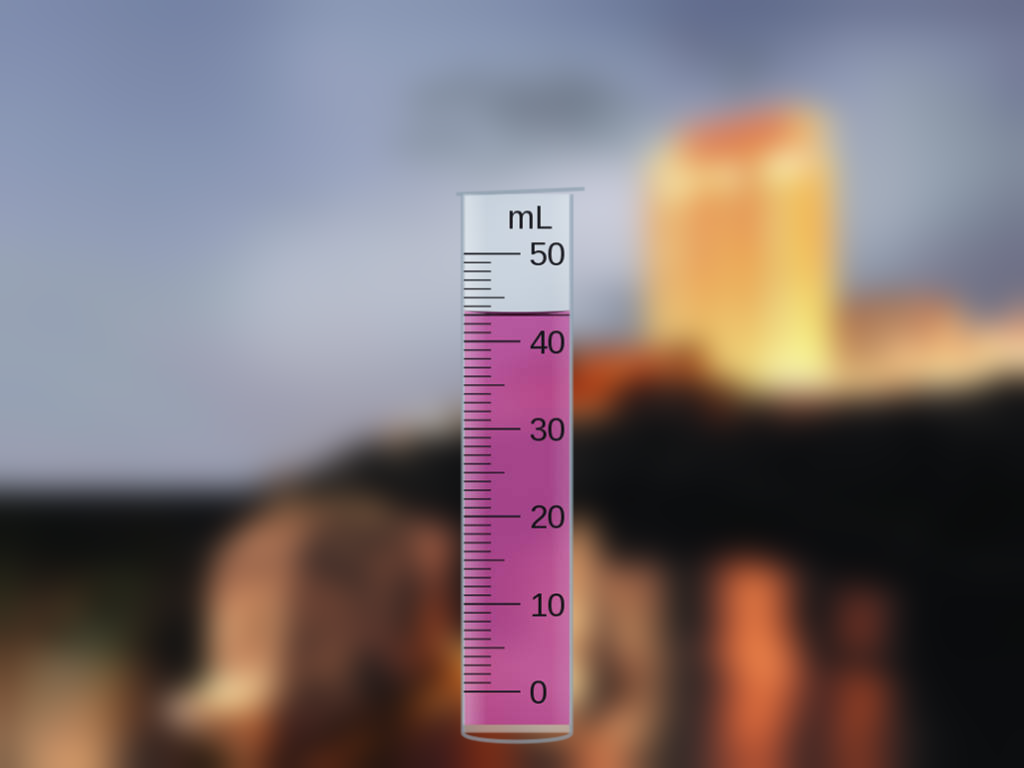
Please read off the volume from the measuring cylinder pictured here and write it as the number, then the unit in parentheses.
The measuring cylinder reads 43 (mL)
